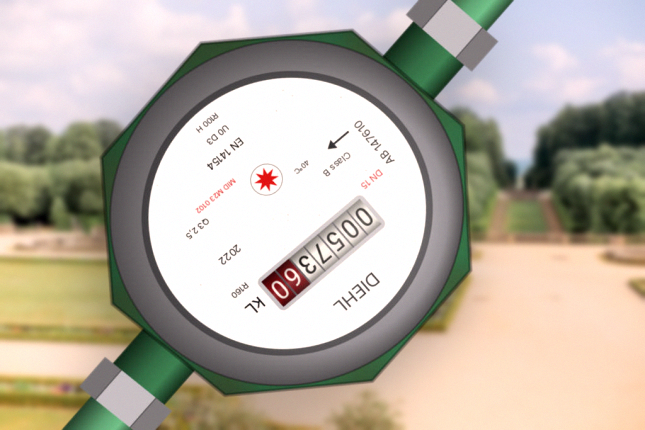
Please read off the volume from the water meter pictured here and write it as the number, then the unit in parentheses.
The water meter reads 573.60 (kL)
